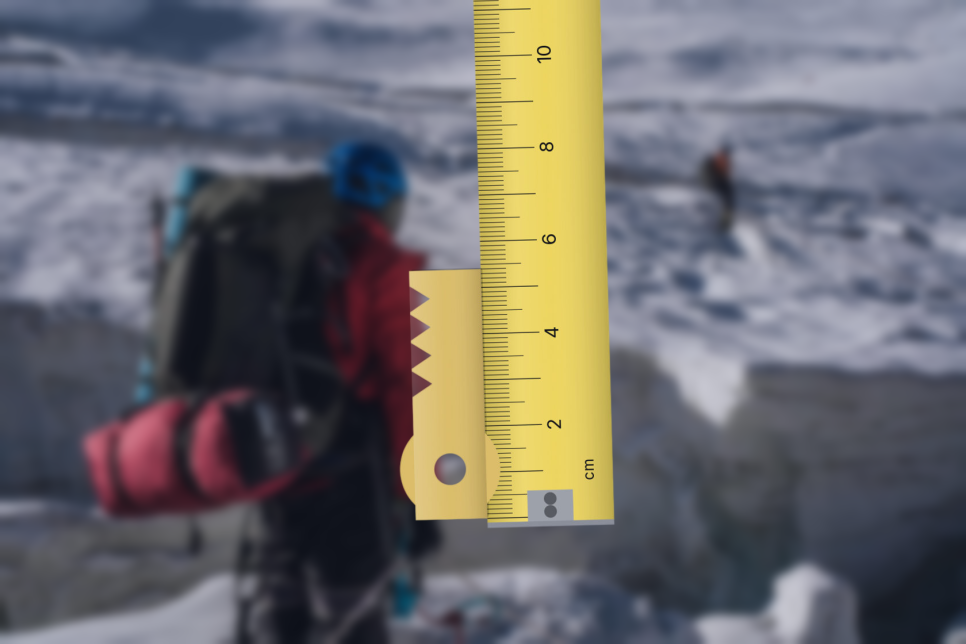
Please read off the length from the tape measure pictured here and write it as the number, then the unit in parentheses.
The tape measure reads 5.4 (cm)
